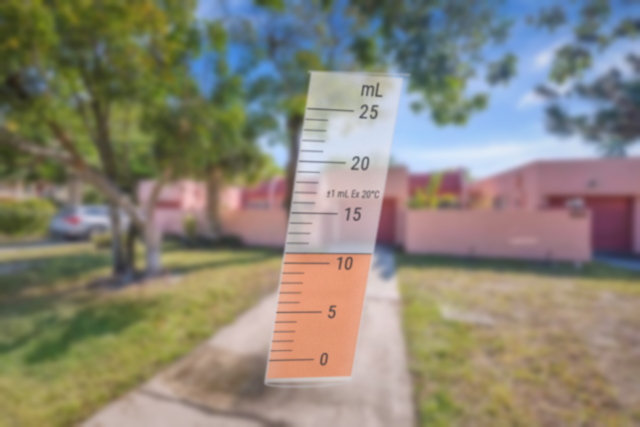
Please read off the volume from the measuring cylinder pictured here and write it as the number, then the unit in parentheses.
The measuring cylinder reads 11 (mL)
